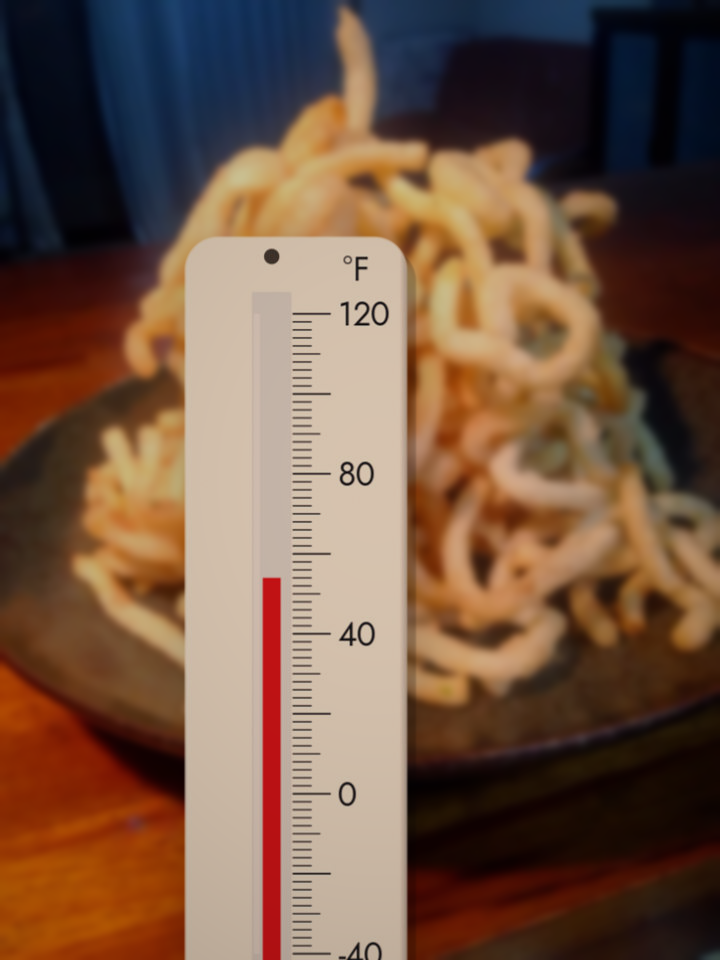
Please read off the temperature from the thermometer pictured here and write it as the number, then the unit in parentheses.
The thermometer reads 54 (°F)
